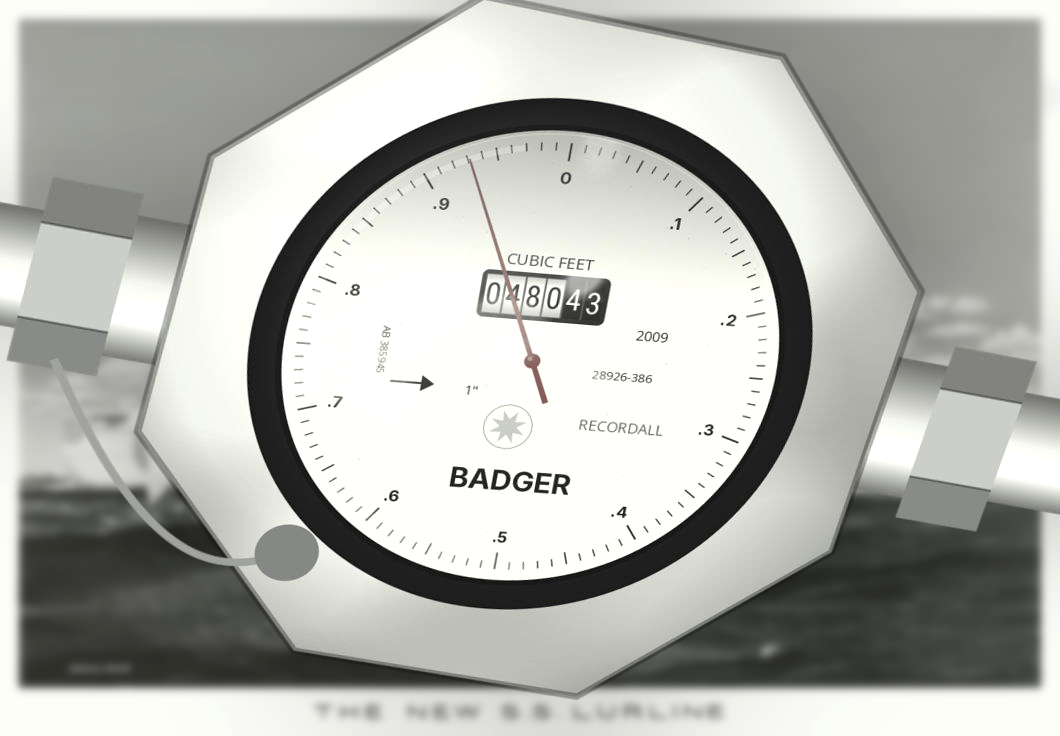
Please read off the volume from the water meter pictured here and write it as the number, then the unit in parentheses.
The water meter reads 48042.93 (ft³)
